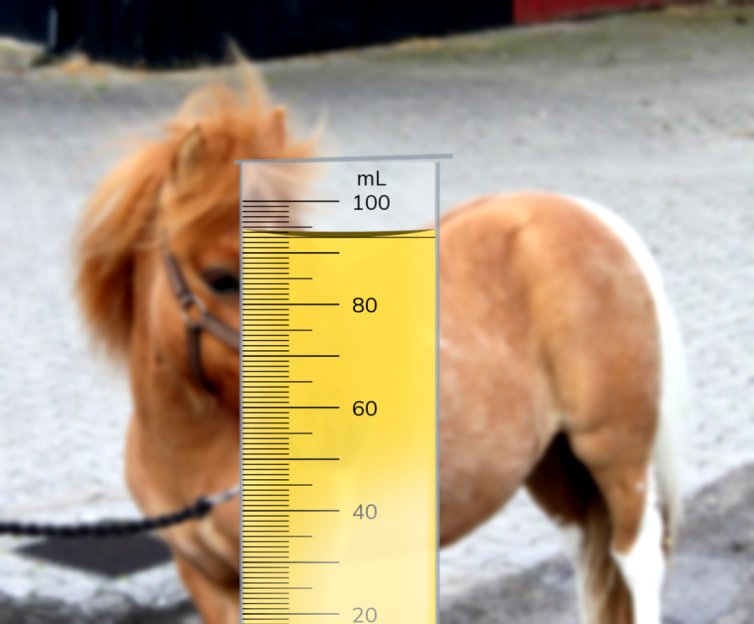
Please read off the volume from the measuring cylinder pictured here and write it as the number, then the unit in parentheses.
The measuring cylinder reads 93 (mL)
